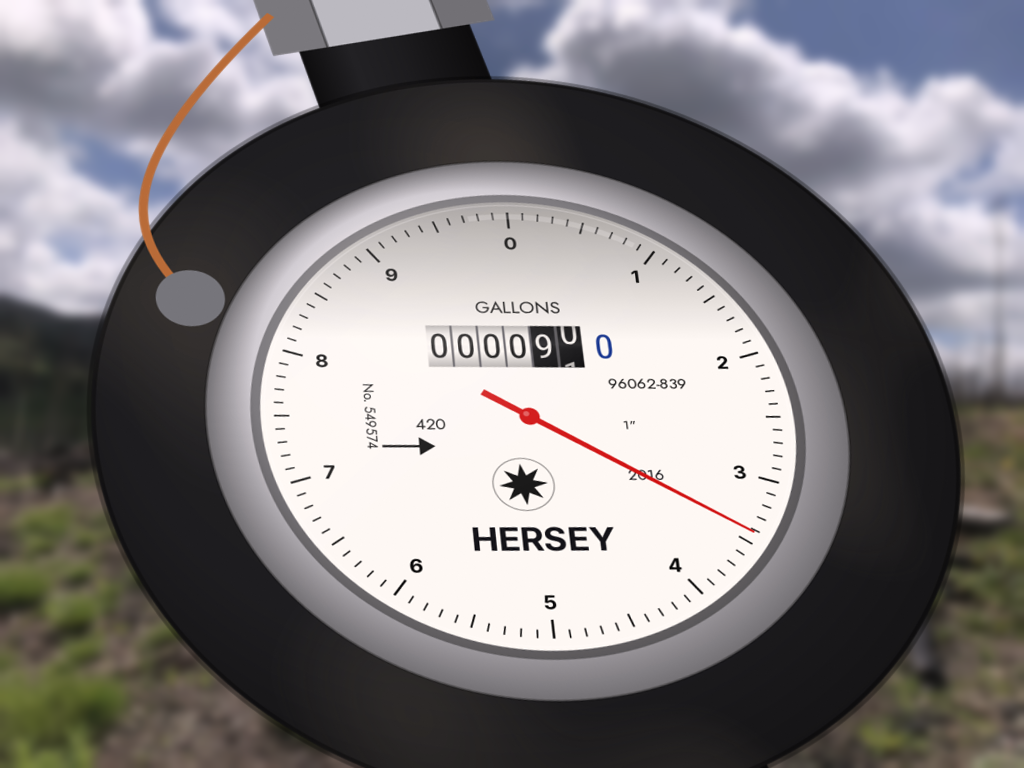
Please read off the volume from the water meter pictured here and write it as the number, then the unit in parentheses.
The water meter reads 903.4 (gal)
